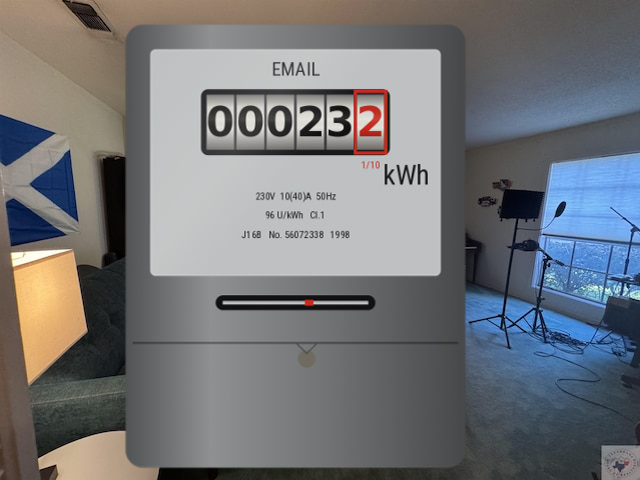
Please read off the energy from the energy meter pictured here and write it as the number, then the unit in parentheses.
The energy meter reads 23.2 (kWh)
